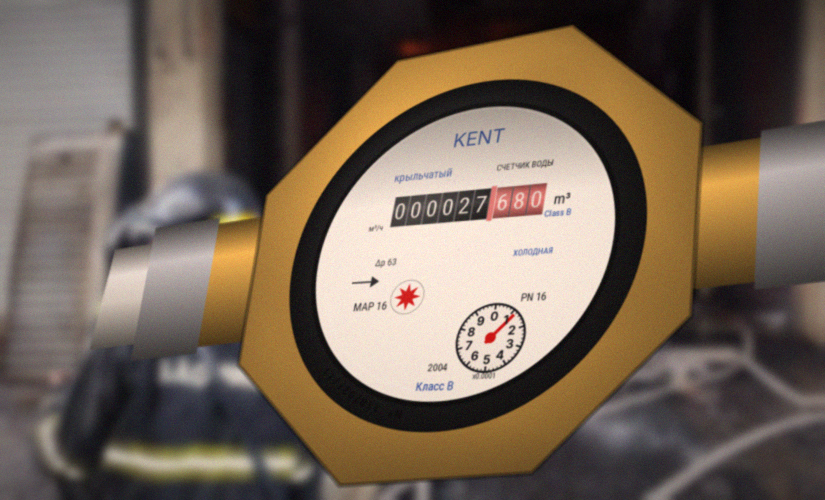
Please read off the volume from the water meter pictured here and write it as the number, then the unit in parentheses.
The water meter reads 27.6801 (m³)
